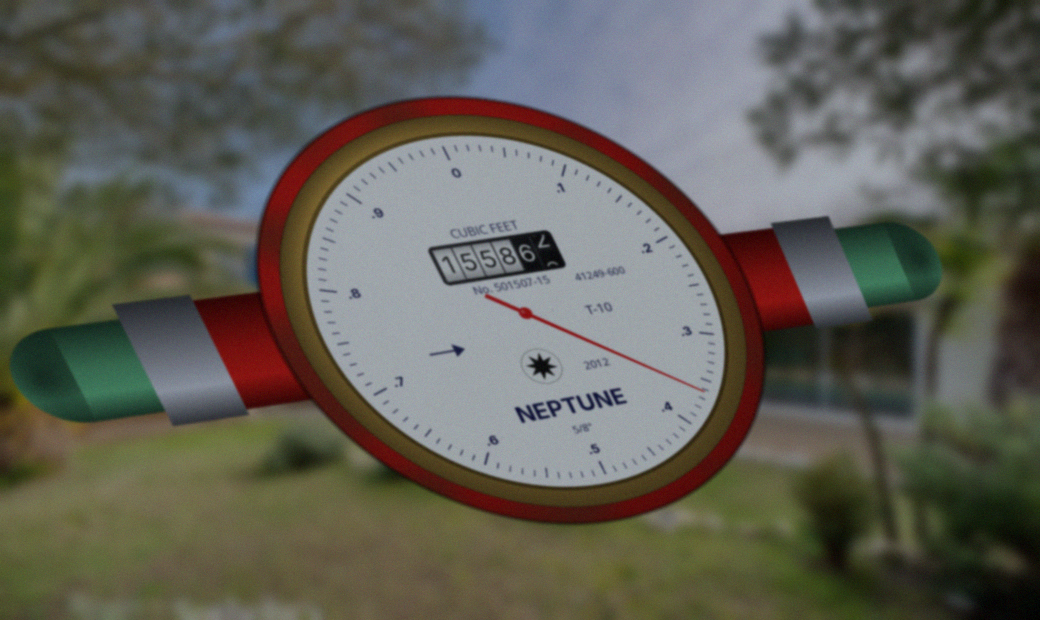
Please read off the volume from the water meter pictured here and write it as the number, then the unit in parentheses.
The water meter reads 155862.36 (ft³)
